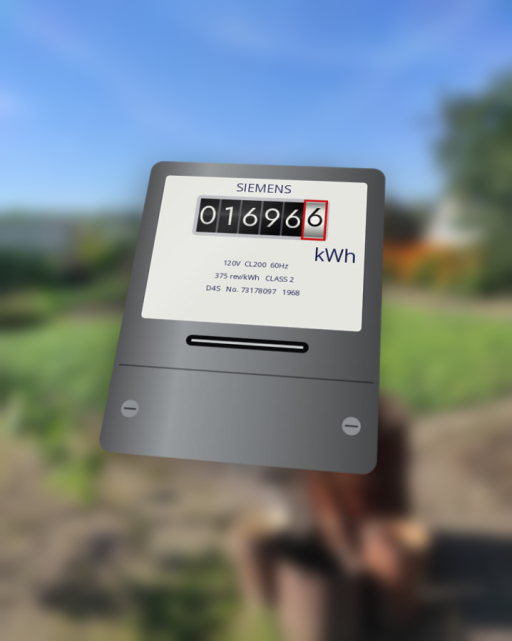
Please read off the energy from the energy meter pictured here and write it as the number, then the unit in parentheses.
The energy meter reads 1696.6 (kWh)
